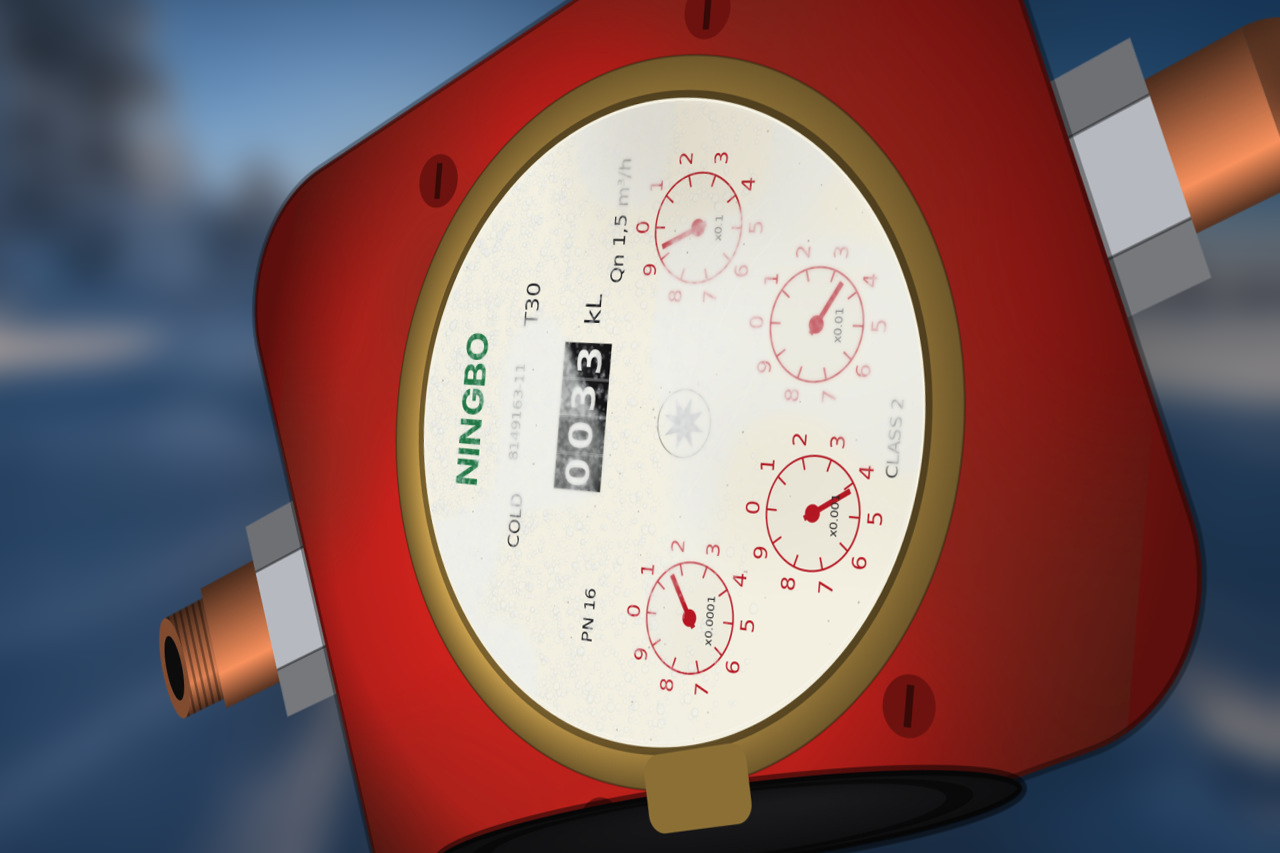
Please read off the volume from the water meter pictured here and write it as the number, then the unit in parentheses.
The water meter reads 32.9341 (kL)
